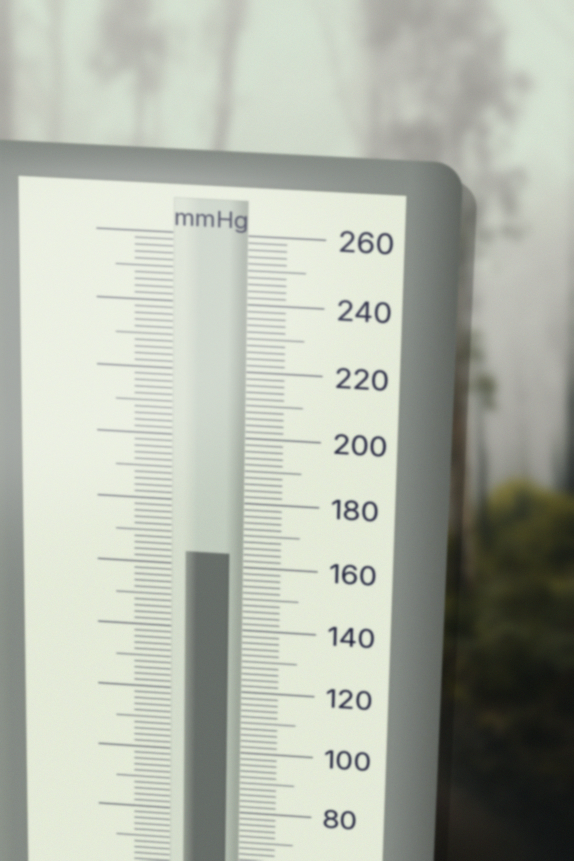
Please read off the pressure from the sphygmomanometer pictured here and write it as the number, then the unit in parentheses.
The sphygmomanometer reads 164 (mmHg)
